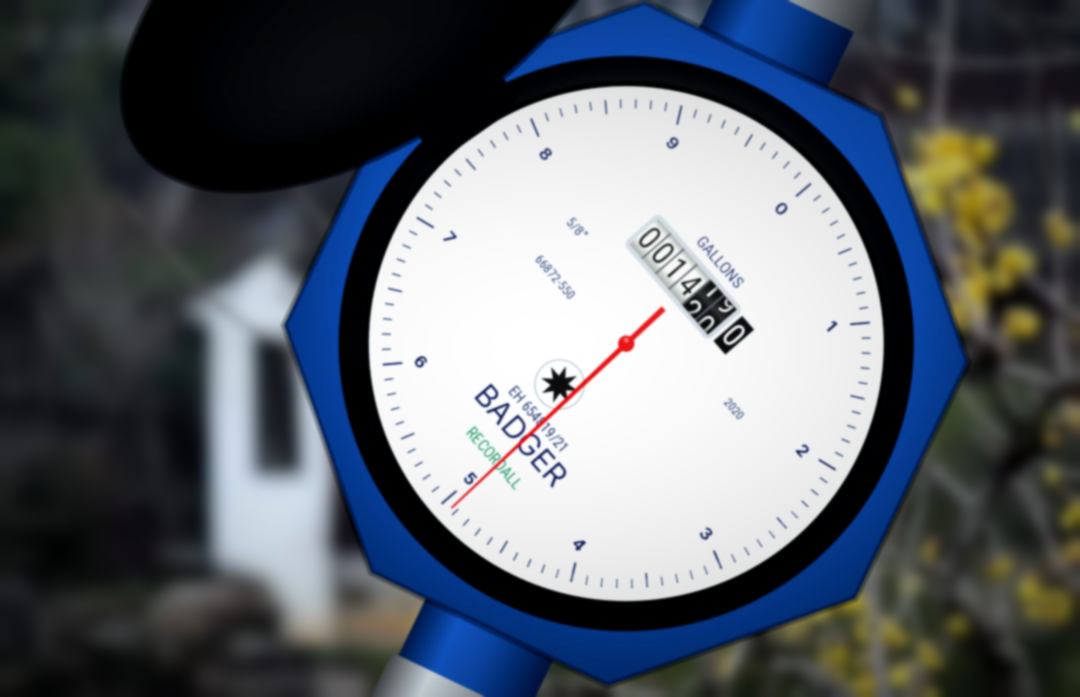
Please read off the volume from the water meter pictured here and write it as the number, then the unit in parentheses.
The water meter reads 14194.9 (gal)
